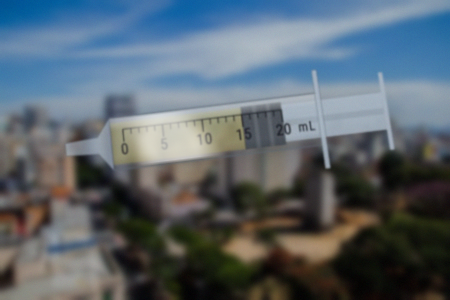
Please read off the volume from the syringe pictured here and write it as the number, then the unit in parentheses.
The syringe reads 15 (mL)
